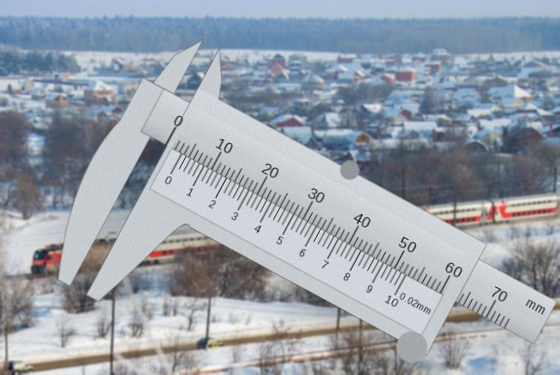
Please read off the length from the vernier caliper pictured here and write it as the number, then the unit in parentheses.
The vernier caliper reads 3.5 (mm)
